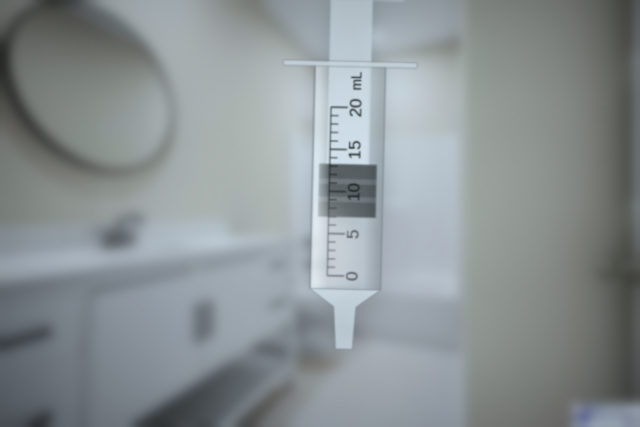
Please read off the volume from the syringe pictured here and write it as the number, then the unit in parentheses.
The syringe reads 7 (mL)
